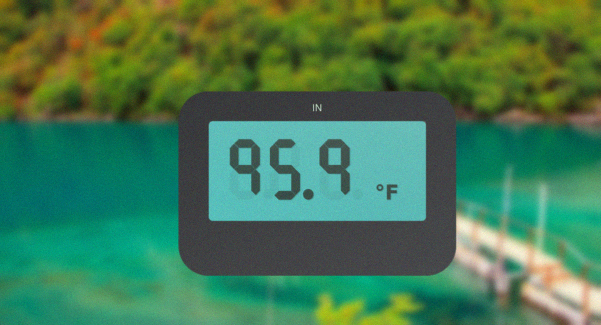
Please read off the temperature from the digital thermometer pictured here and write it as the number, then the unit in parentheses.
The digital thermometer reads 95.9 (°F)
